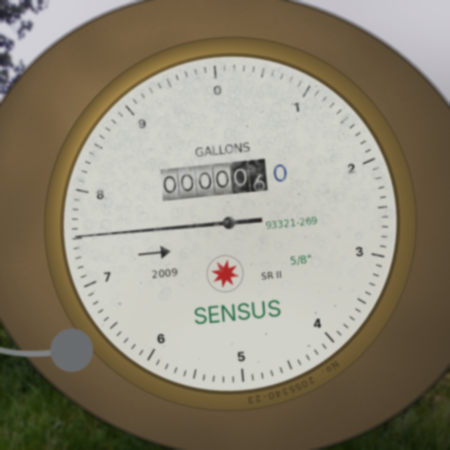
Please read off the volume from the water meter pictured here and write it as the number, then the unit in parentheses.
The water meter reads 57.5 (gal)
